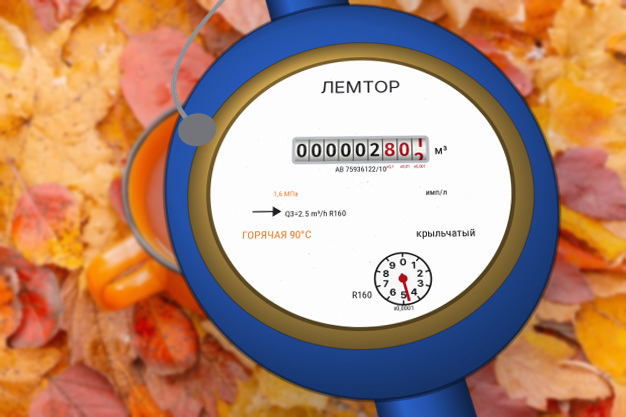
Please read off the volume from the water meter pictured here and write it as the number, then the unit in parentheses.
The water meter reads 2.8014 (m³)
